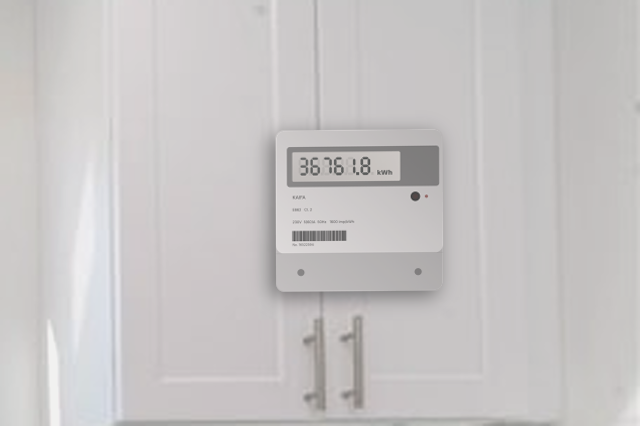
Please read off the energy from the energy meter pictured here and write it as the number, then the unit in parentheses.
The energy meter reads 36761.8 (kWh)
